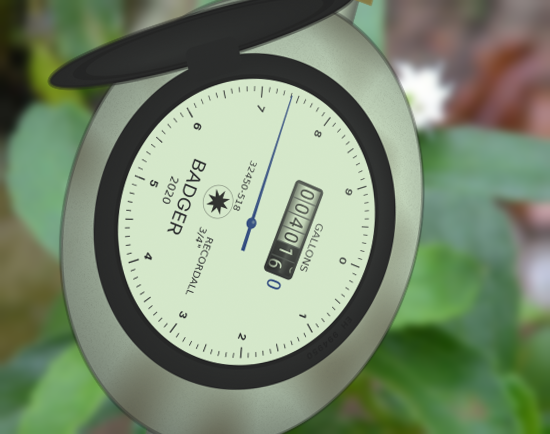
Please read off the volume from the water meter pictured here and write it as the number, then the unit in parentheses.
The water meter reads 40157.4 (gal)
